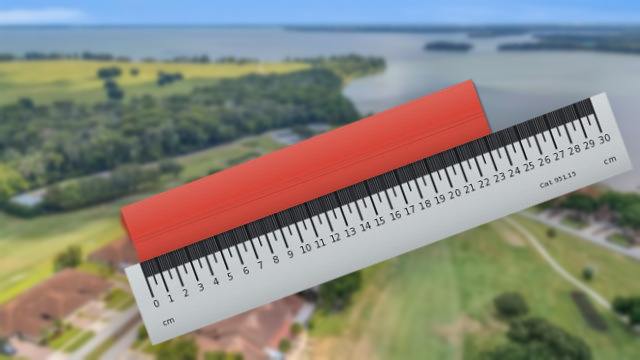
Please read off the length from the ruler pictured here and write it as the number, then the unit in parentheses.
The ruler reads 23.5 (cm)
